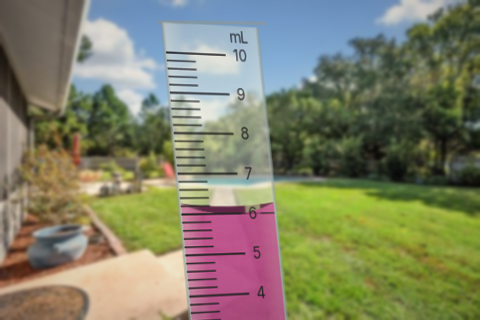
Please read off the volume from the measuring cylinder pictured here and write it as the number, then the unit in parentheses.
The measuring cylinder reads 6 (mL)
